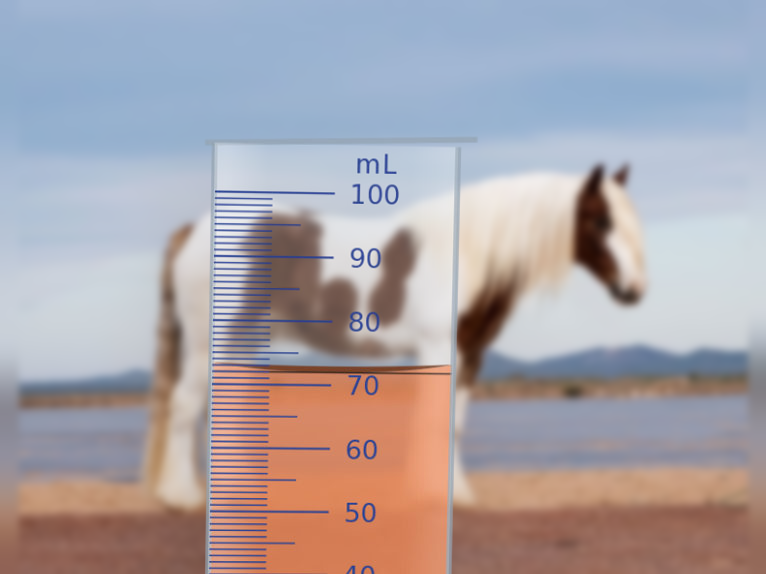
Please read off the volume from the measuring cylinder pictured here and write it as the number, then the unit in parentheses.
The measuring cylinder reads 72 (mL)
